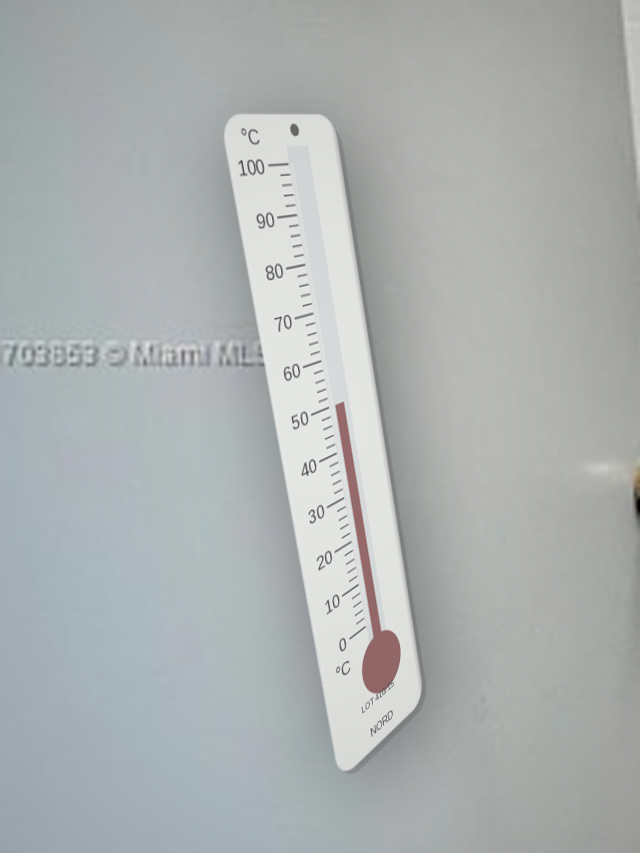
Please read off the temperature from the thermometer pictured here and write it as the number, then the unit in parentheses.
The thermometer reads 50 (°C)
